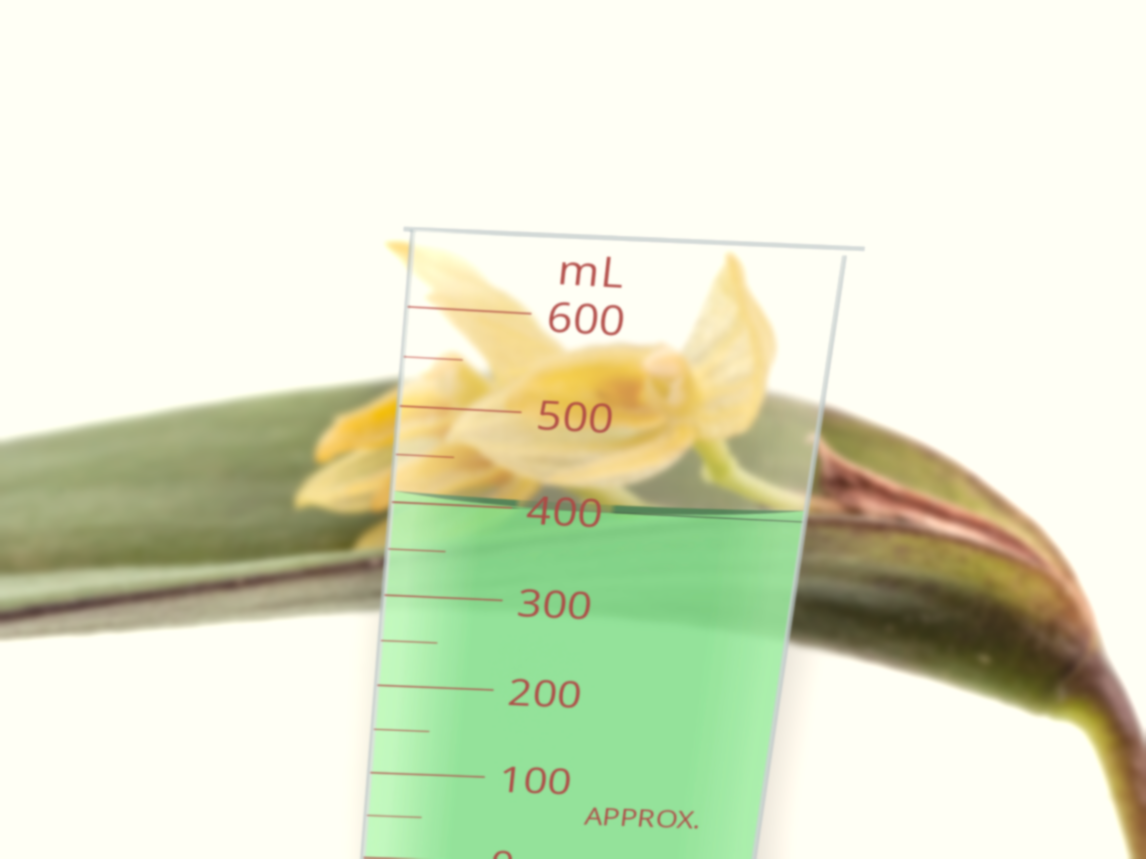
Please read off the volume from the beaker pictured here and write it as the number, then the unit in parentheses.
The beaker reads 400 (mL)
